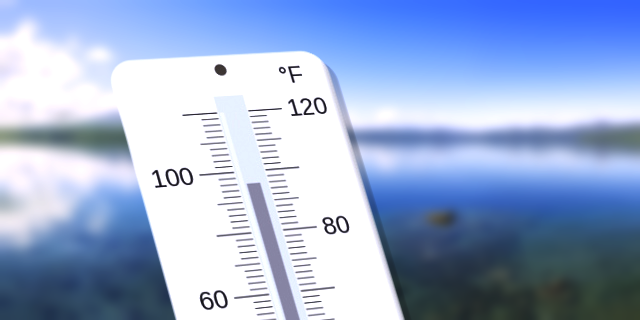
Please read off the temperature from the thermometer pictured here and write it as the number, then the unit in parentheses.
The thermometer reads 96 (°F)
